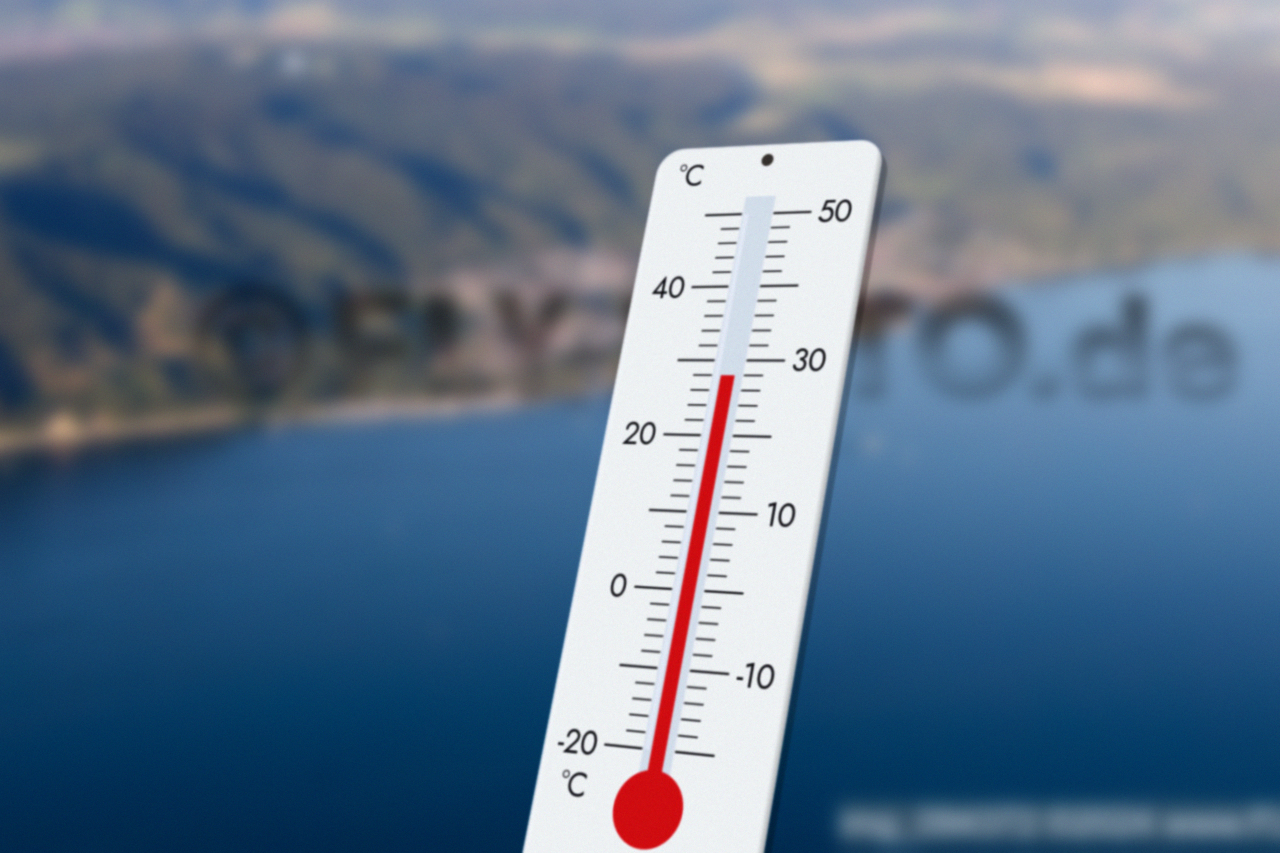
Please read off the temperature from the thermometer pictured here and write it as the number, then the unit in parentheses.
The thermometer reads 28 (°C)
